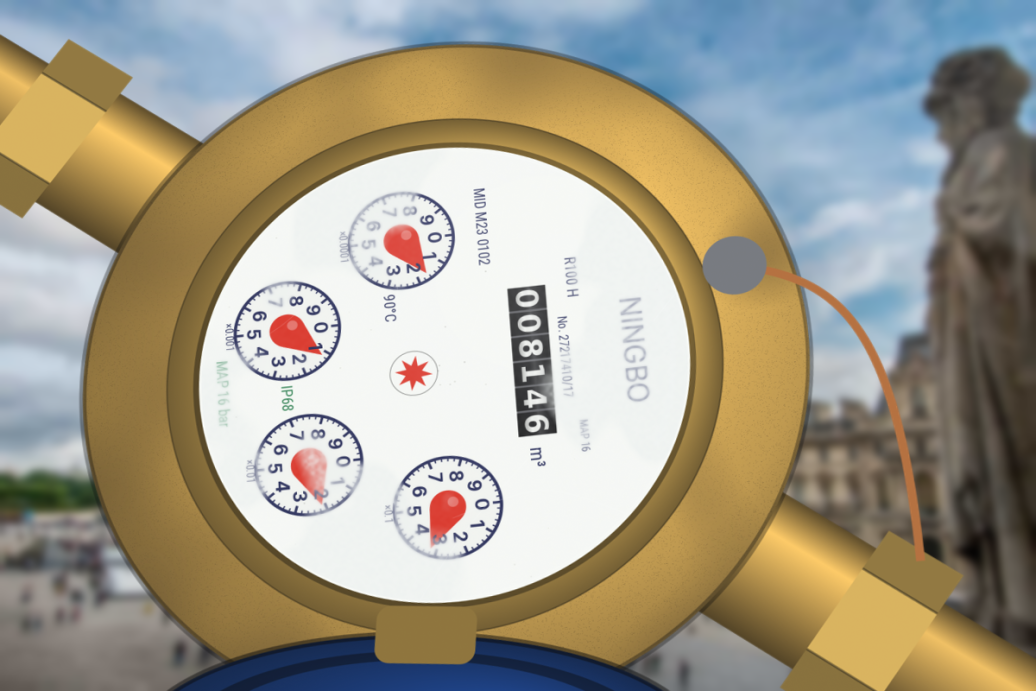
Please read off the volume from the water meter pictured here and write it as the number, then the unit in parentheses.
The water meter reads 8146.3211 (m³)
